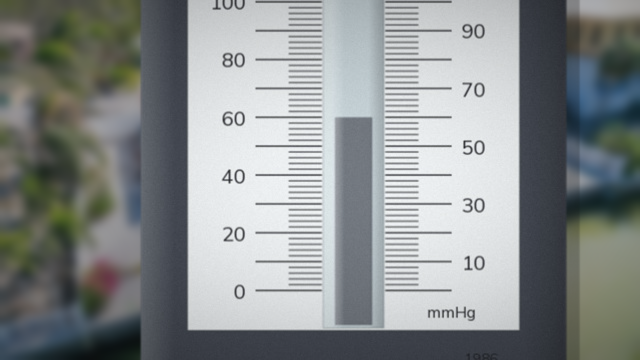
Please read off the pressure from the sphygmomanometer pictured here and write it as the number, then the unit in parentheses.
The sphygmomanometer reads 60 (mmHg)
